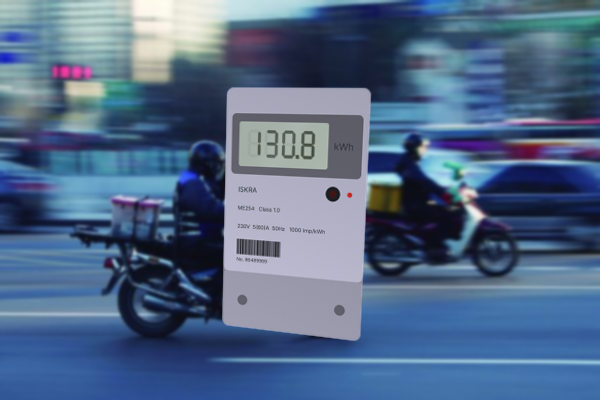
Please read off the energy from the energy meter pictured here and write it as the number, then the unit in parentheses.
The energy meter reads 130.8 (kWh)
